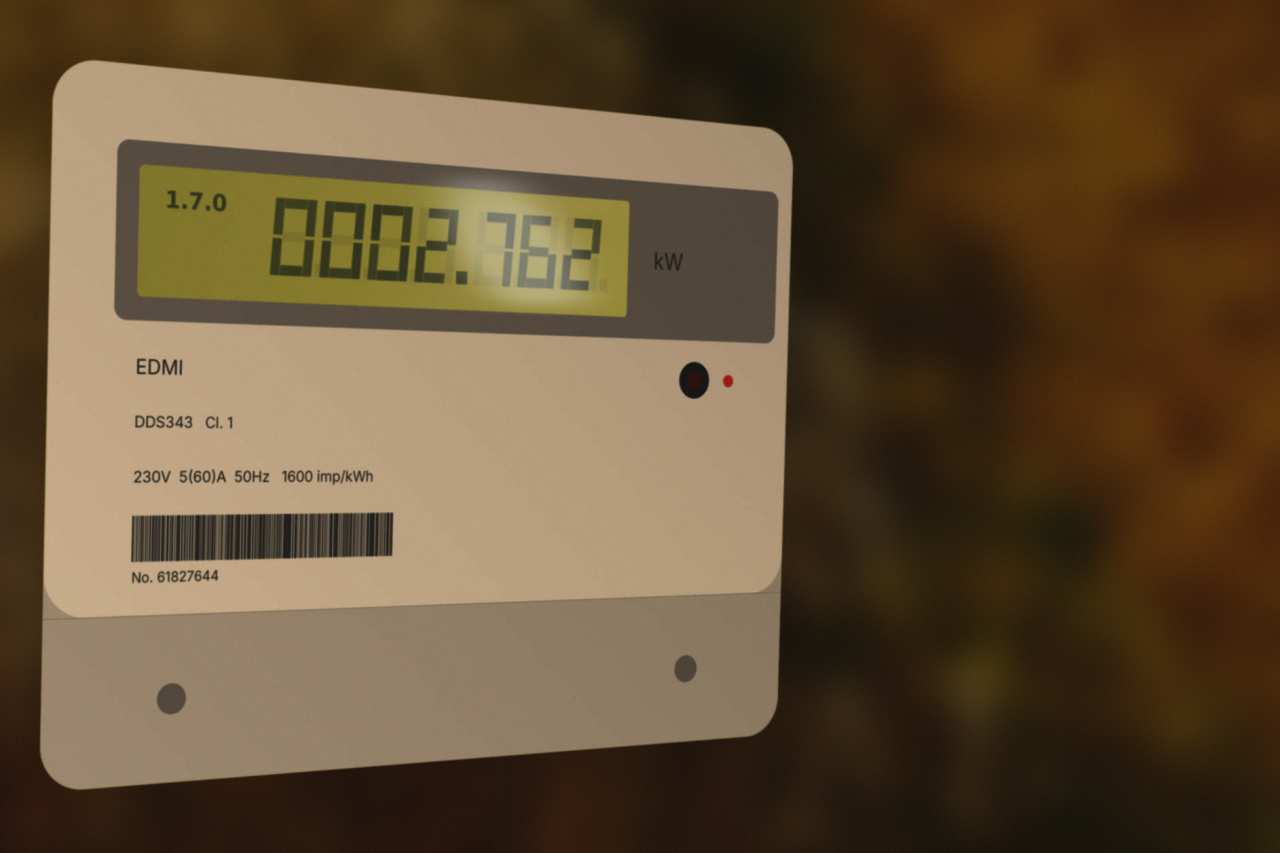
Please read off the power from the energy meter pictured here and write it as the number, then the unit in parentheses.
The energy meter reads 2.762 (kW)
